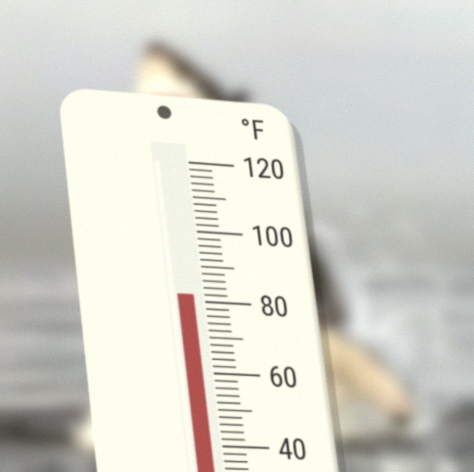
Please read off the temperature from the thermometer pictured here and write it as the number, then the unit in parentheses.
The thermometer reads 82 (°F)
